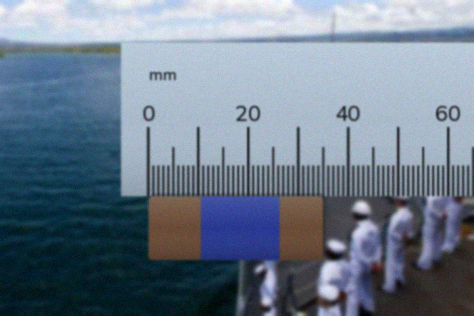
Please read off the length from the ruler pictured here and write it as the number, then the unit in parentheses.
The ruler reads 35 (mm)
